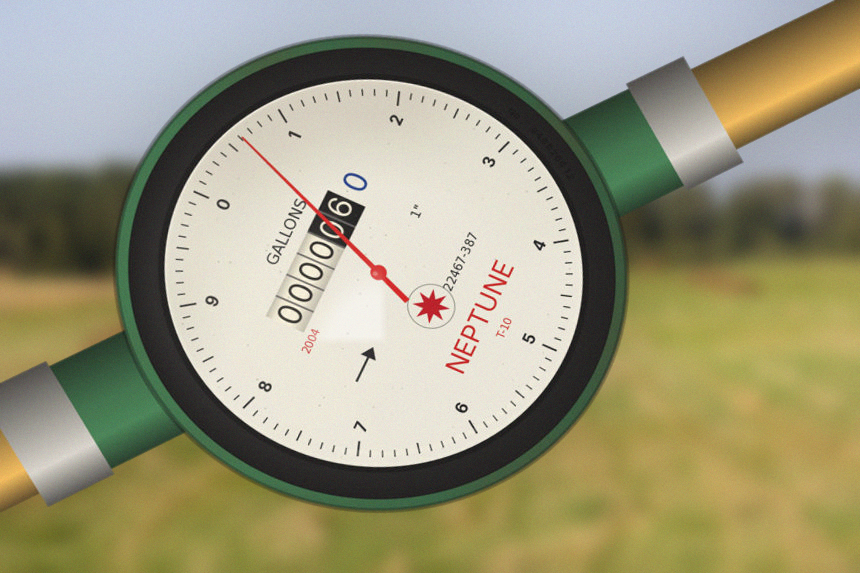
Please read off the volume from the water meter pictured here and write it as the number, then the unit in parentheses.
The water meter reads 60.6 (gal)
